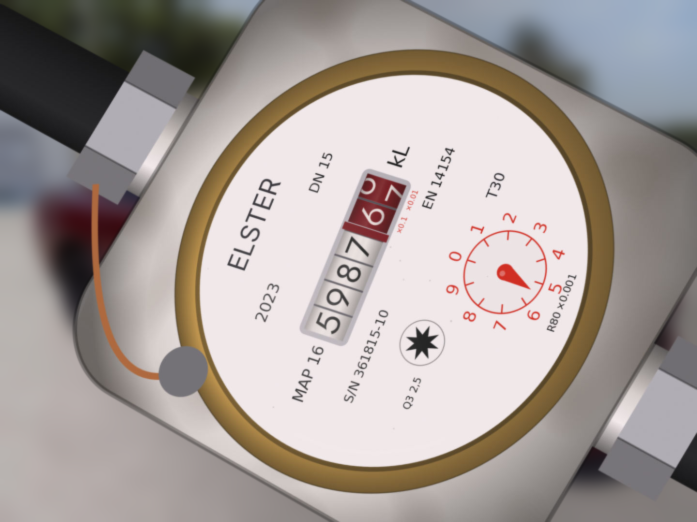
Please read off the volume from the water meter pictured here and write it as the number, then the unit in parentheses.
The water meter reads 5987.665 (kL)
